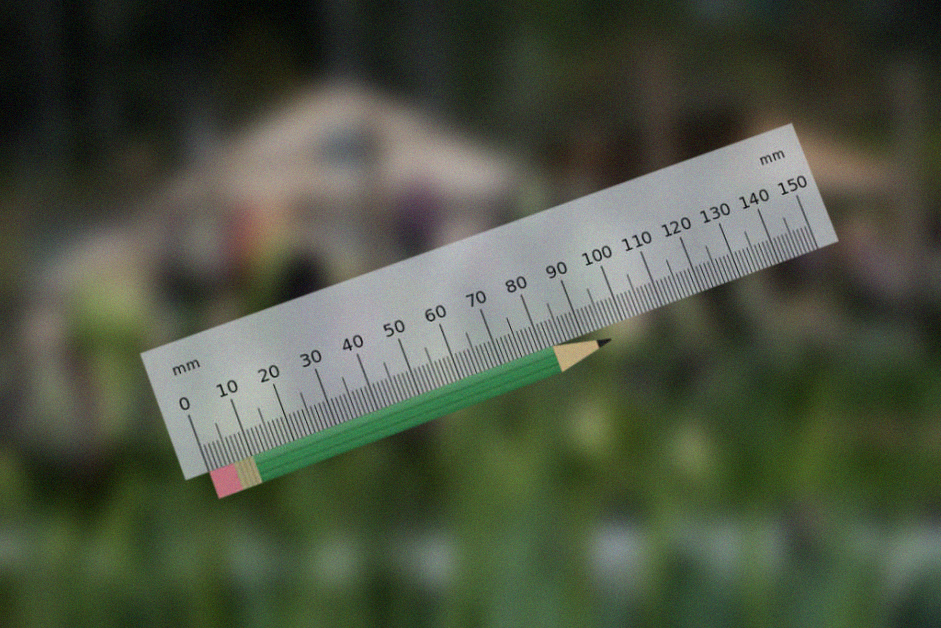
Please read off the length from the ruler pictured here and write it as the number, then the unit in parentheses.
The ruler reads 96 (mm)
